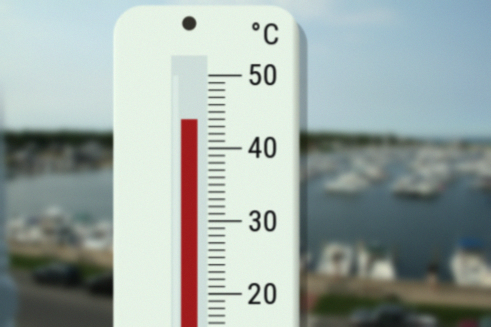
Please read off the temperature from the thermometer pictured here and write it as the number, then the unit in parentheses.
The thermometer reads 44 (°C)
